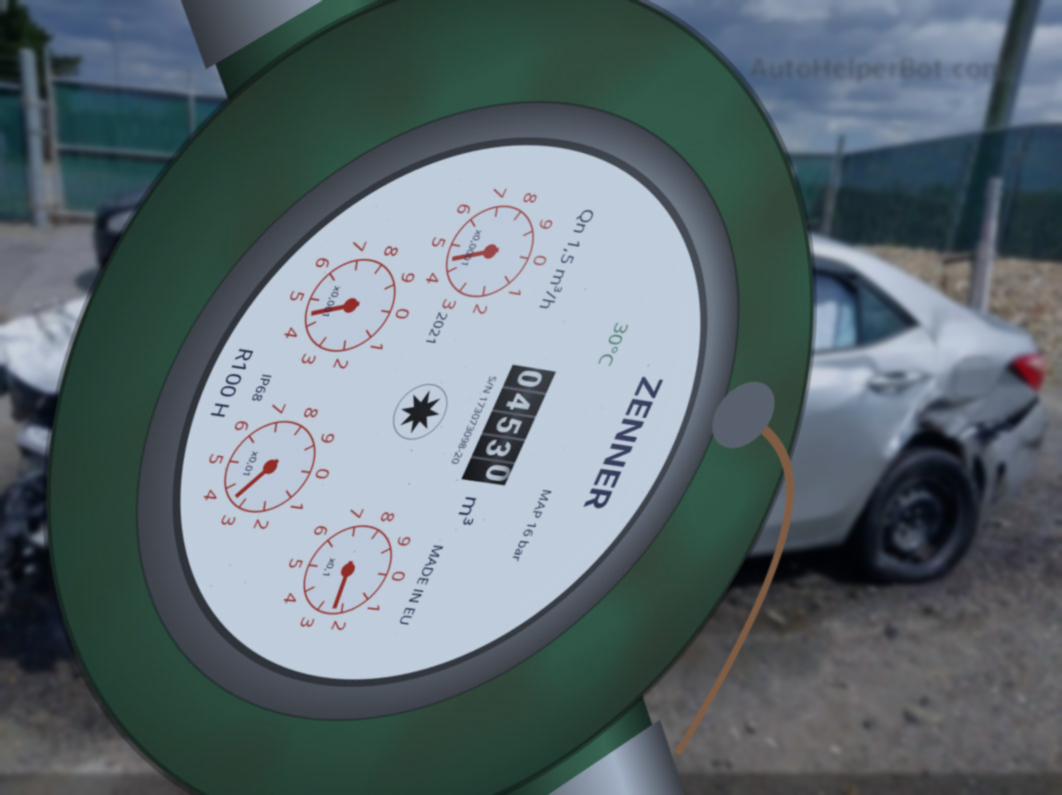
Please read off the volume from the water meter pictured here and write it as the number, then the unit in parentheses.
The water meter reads 4530.2344 (m³)
